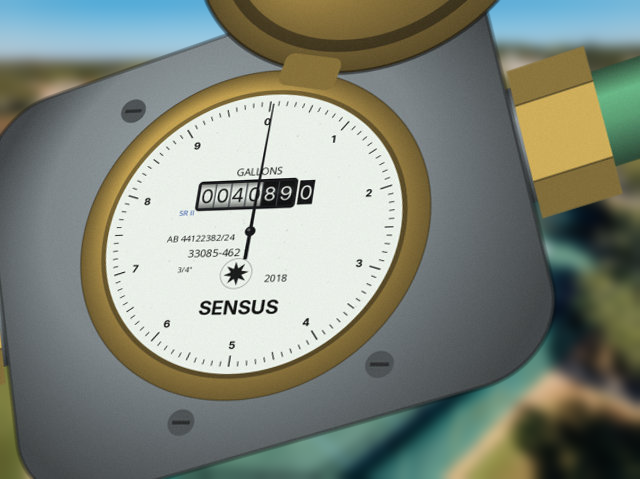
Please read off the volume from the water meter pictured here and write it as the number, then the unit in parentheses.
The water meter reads 40890.0 (gal)
